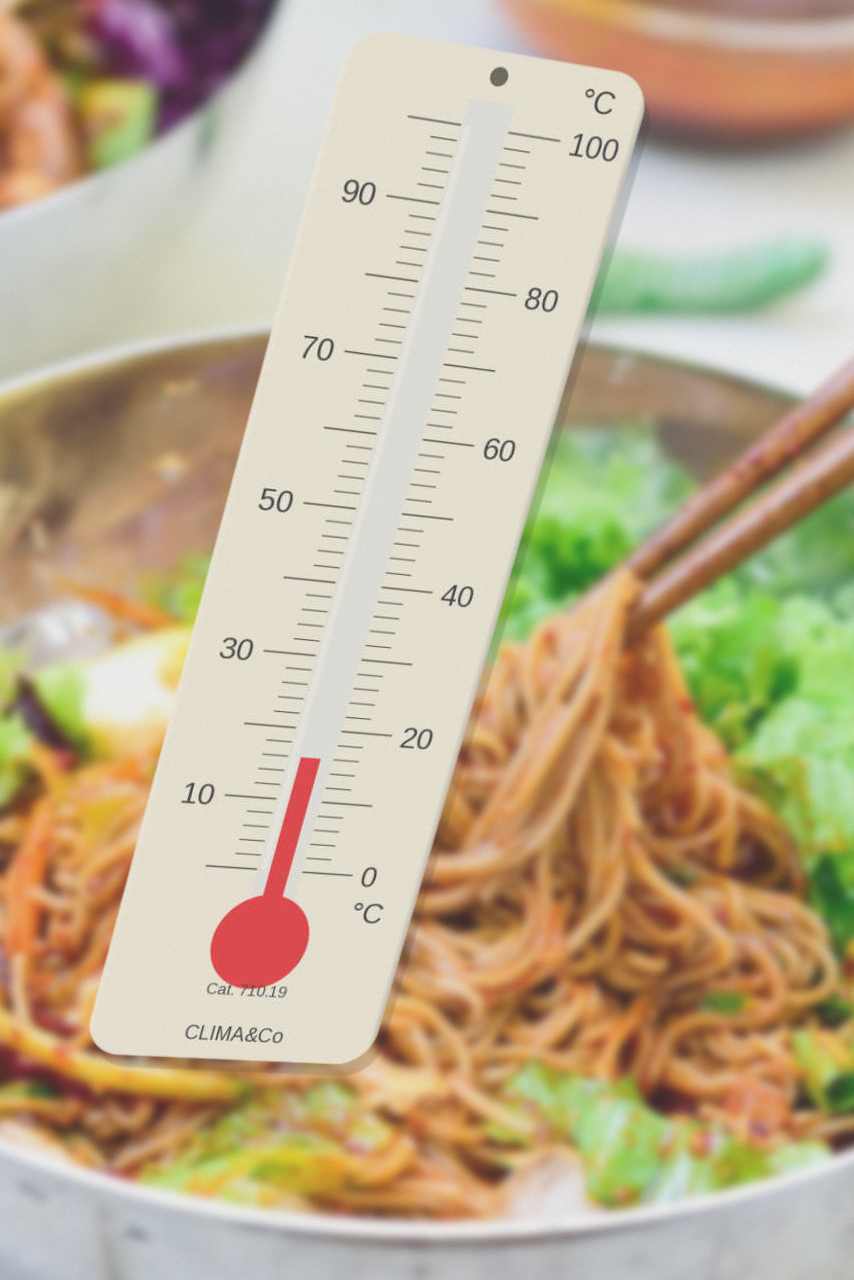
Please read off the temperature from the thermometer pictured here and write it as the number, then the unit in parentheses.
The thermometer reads 16 (°C)
